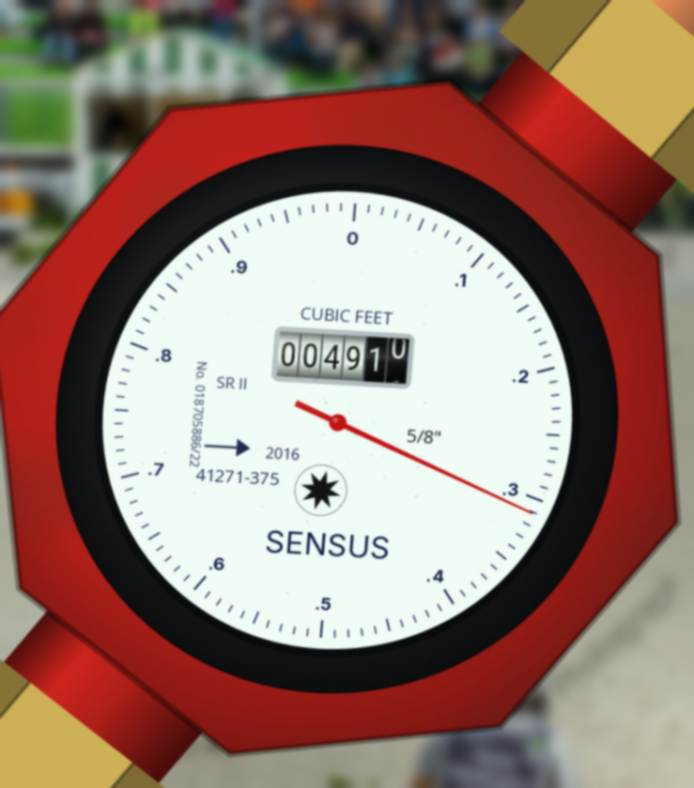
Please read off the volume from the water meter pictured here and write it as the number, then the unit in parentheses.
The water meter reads 4910.31 (ft³)
